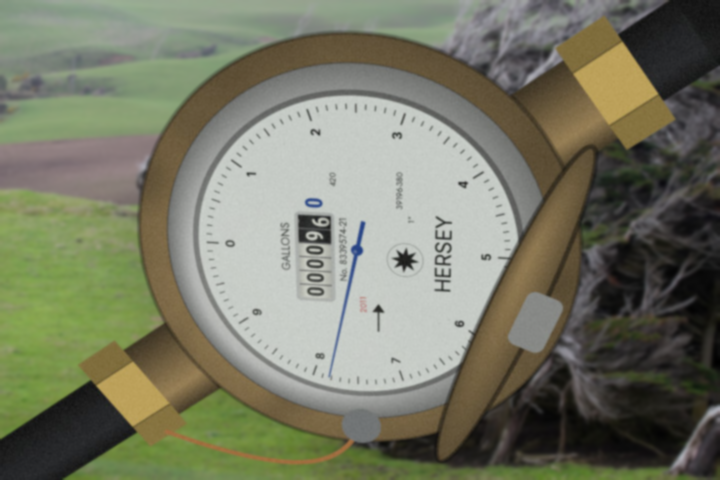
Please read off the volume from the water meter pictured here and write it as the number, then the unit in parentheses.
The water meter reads 957.8 (gal)
